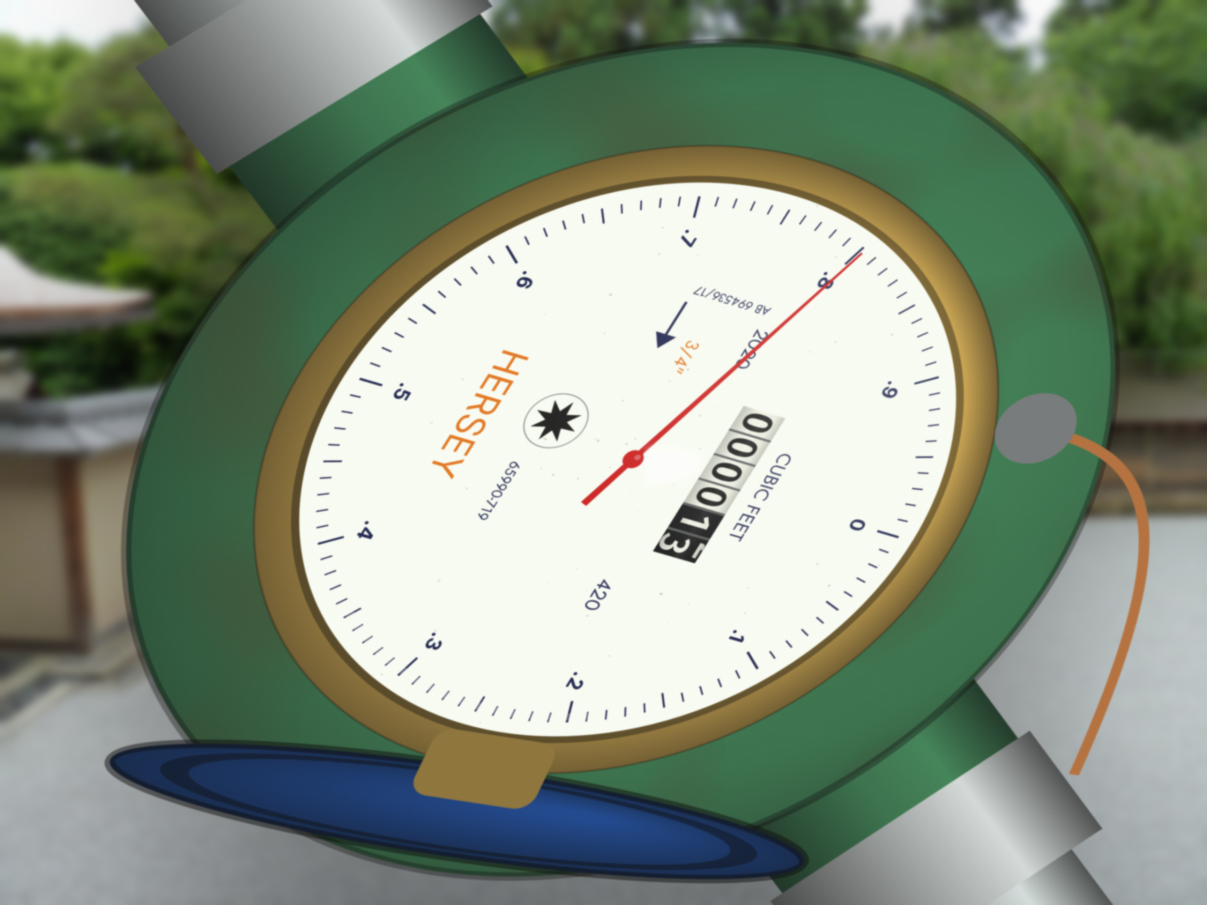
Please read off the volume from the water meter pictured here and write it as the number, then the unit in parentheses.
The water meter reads 12.80 (ft³)
